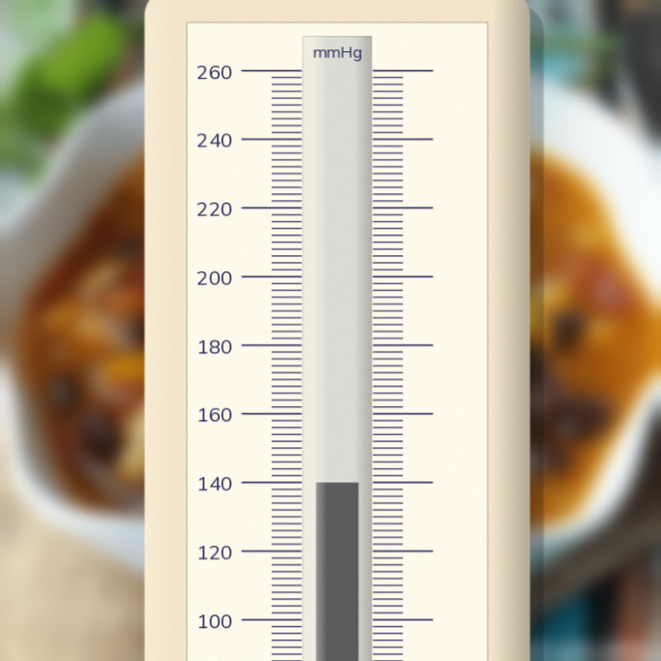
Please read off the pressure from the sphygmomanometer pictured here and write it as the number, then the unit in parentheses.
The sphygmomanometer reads 140 (mmHg)
